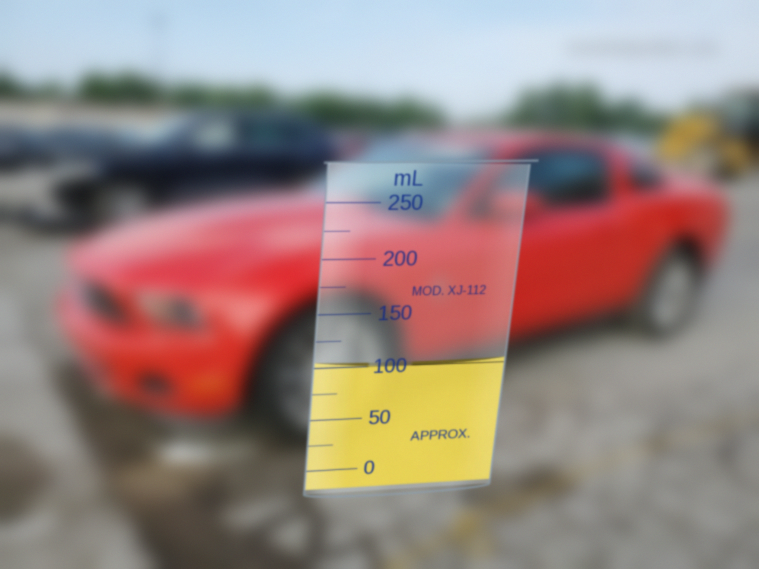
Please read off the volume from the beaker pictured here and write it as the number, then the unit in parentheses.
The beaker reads 100 (mL)
